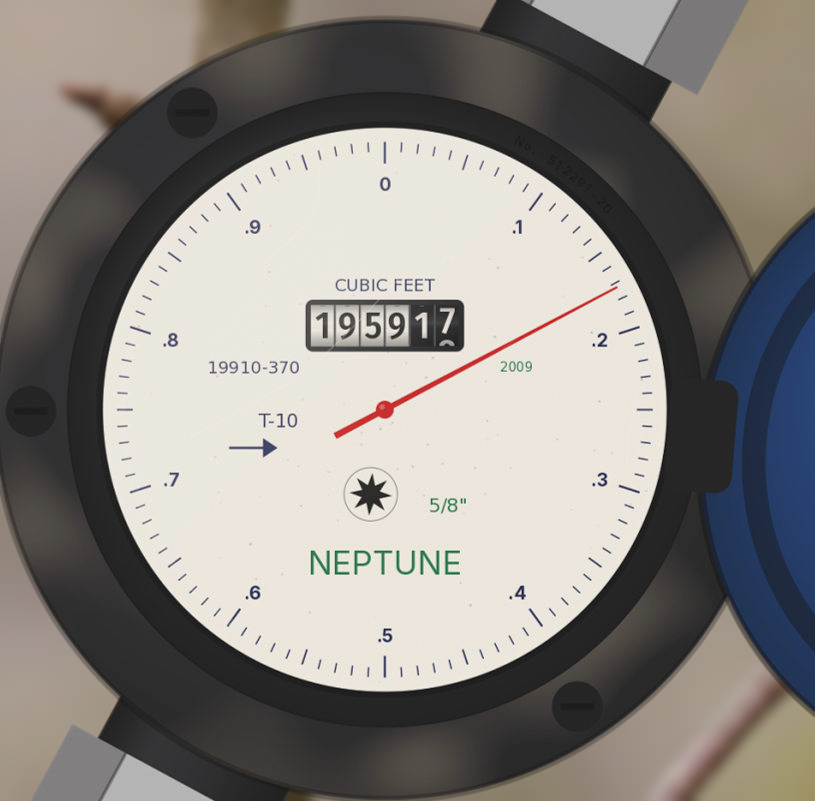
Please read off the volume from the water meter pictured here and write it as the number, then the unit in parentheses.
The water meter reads 195917.17 (ft³)
